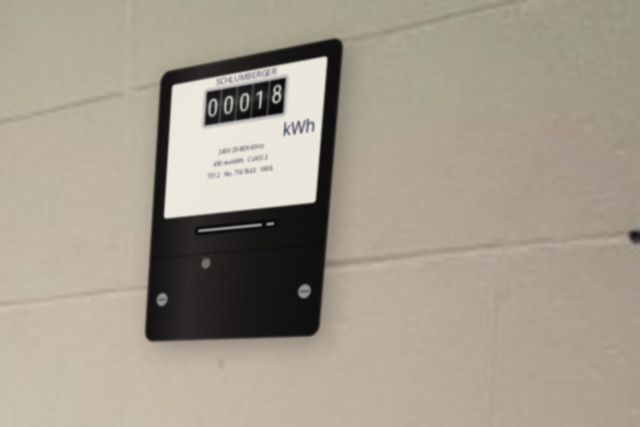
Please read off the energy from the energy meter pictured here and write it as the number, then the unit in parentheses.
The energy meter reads 18 (kWh)
